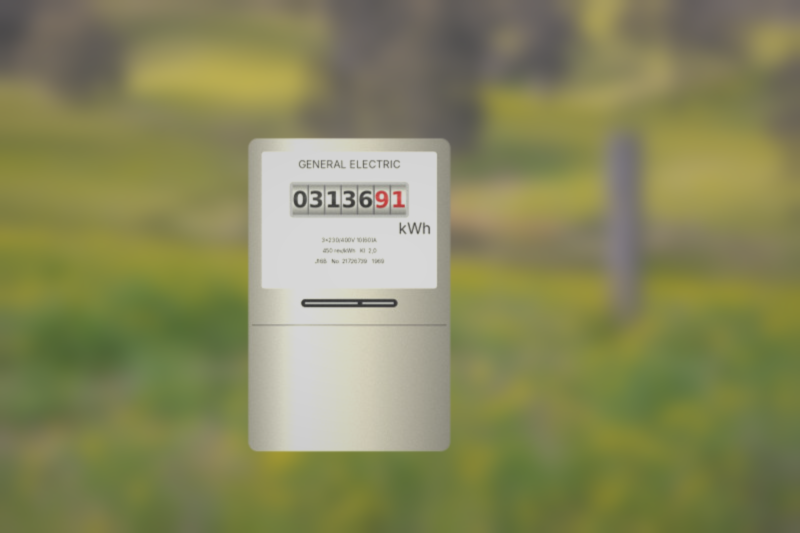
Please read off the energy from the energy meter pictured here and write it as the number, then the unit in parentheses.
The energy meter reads 3136.91 (kWh)
